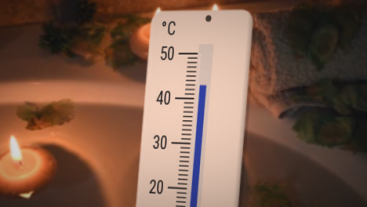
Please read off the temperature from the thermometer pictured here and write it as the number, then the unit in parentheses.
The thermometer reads 43 (°C)
